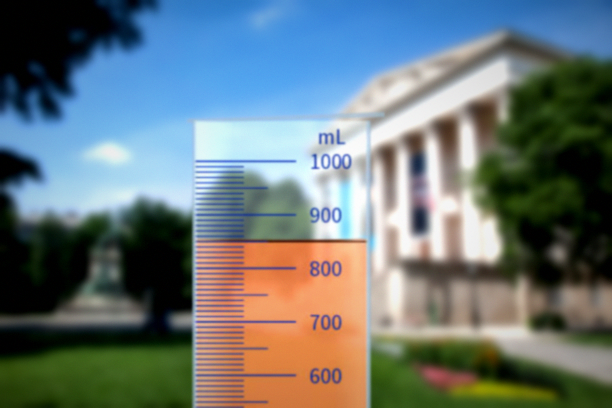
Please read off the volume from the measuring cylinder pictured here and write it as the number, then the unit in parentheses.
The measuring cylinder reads 850 (mL)
